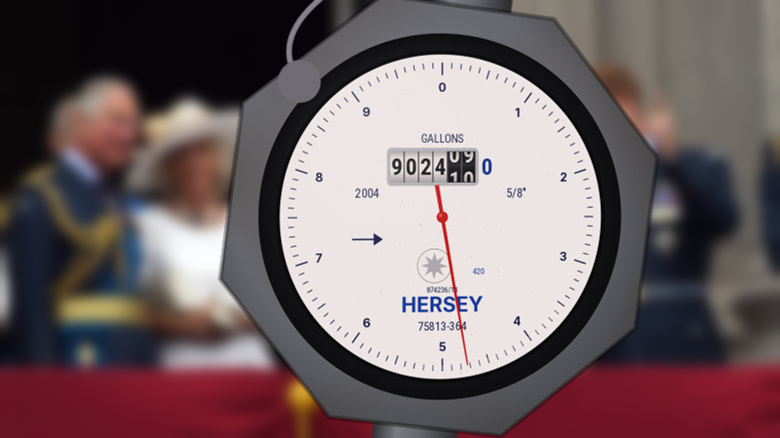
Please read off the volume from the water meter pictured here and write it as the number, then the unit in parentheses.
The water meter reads 9024094.7 (gal)
